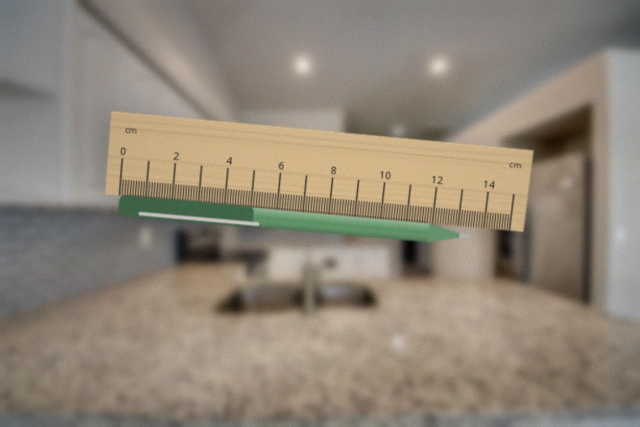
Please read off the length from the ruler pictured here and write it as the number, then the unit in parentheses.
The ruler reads 13.5 (cm)
